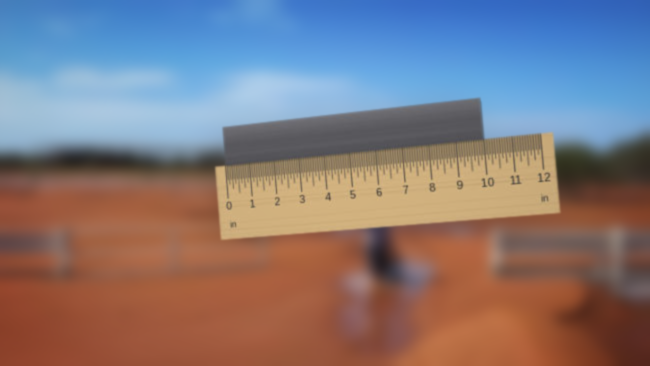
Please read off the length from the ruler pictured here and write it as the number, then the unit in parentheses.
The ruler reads 10 (in)
